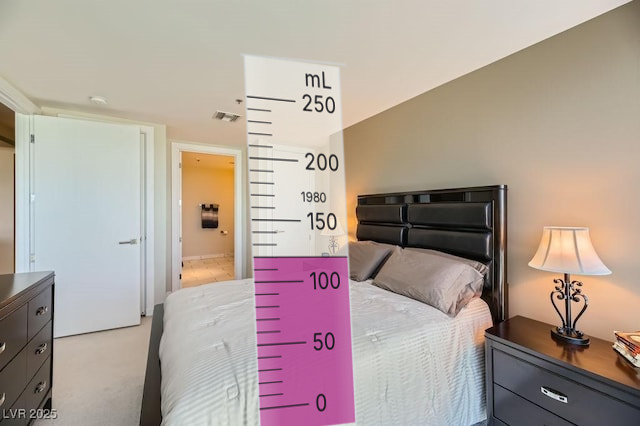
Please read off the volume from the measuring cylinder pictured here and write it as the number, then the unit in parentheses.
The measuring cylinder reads 120 (mL)
